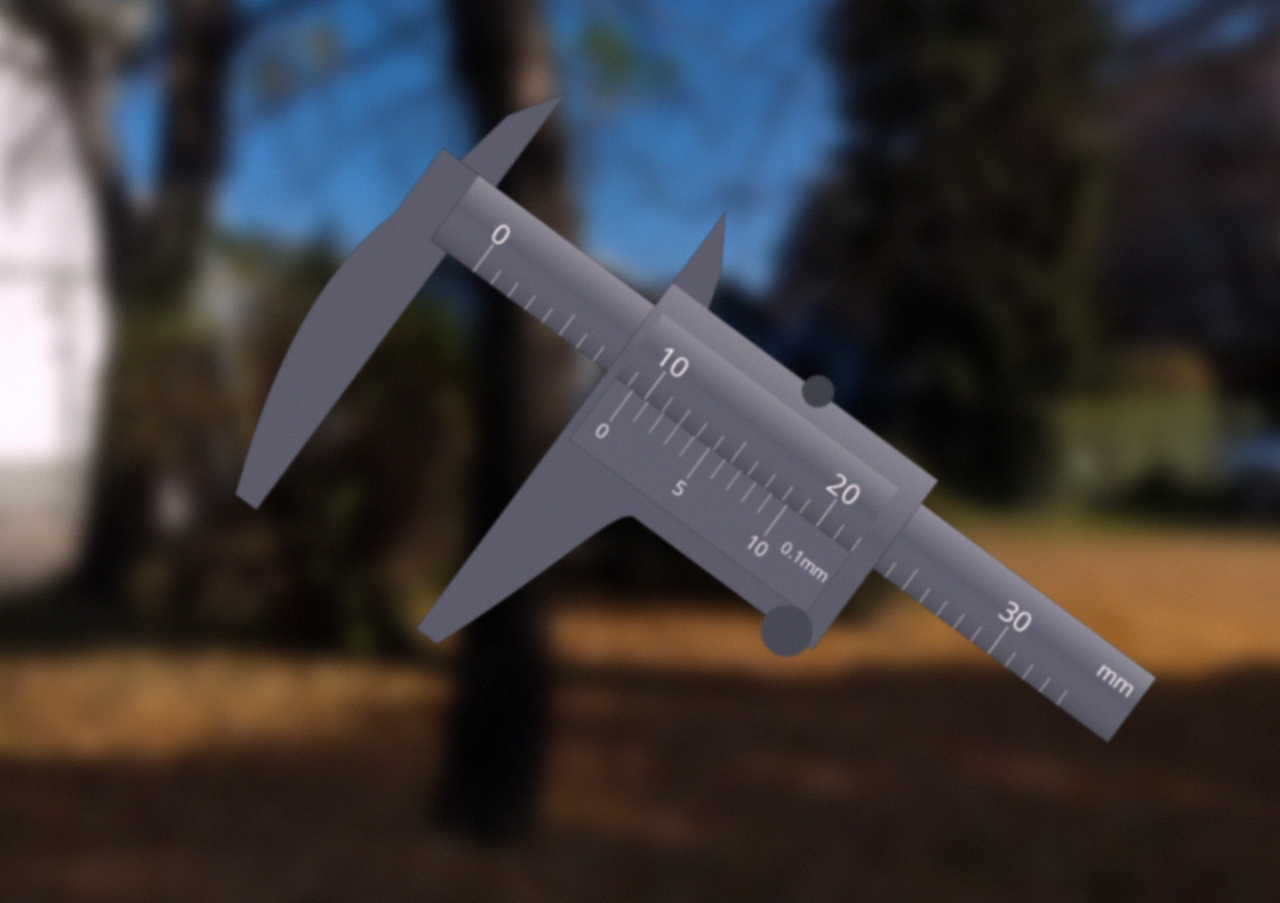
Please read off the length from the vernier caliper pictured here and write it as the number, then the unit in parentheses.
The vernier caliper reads 9.3 (mm)
